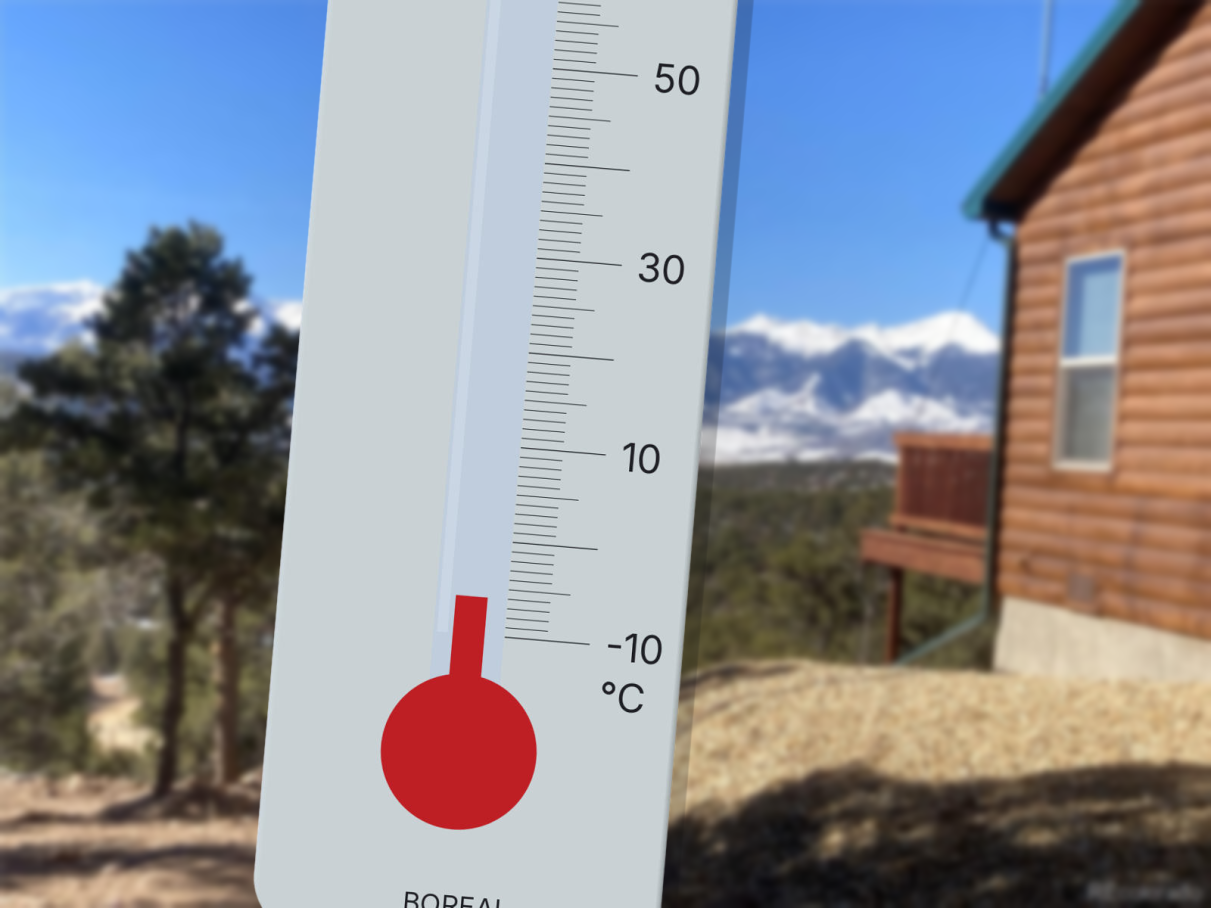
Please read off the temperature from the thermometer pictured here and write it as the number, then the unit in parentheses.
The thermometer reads -6 (°C)
